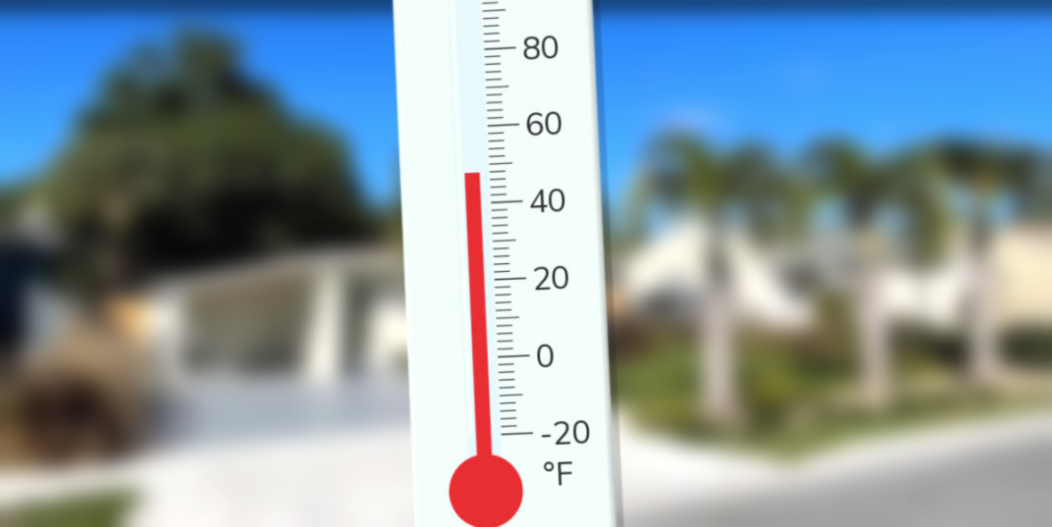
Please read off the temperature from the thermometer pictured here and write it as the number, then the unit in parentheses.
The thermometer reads 48 (°F)
